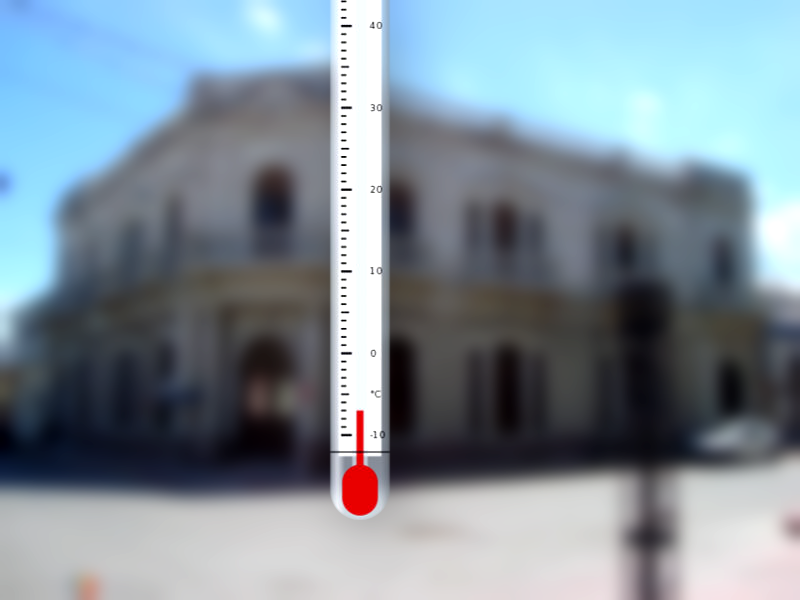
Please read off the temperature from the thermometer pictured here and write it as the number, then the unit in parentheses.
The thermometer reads -7 (°C)
